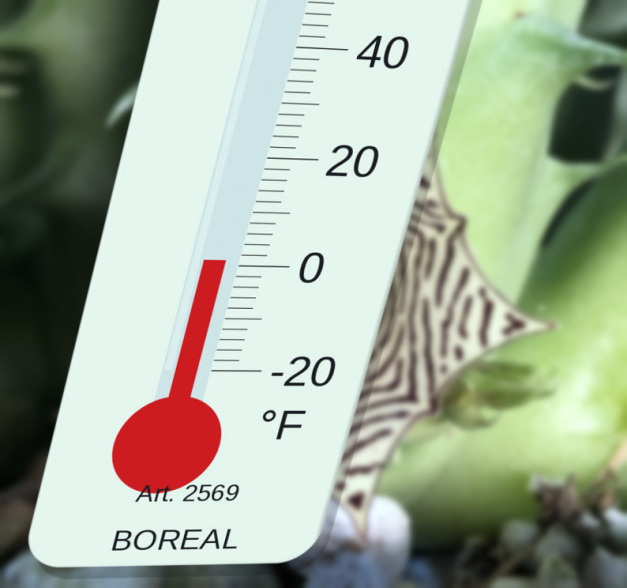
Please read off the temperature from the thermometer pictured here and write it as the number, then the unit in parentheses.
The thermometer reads 1 (°F)
